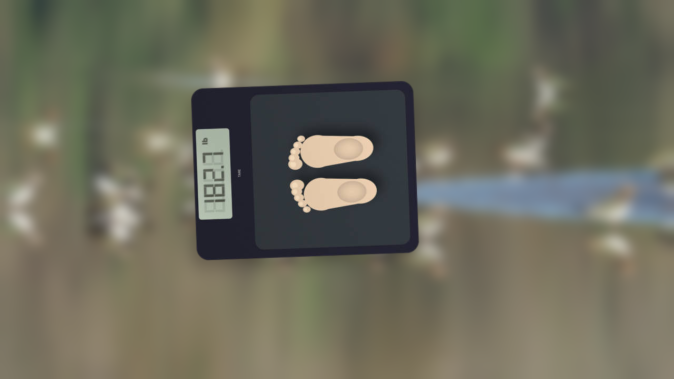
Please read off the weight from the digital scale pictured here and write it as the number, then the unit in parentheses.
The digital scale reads 182.7 (lb)
